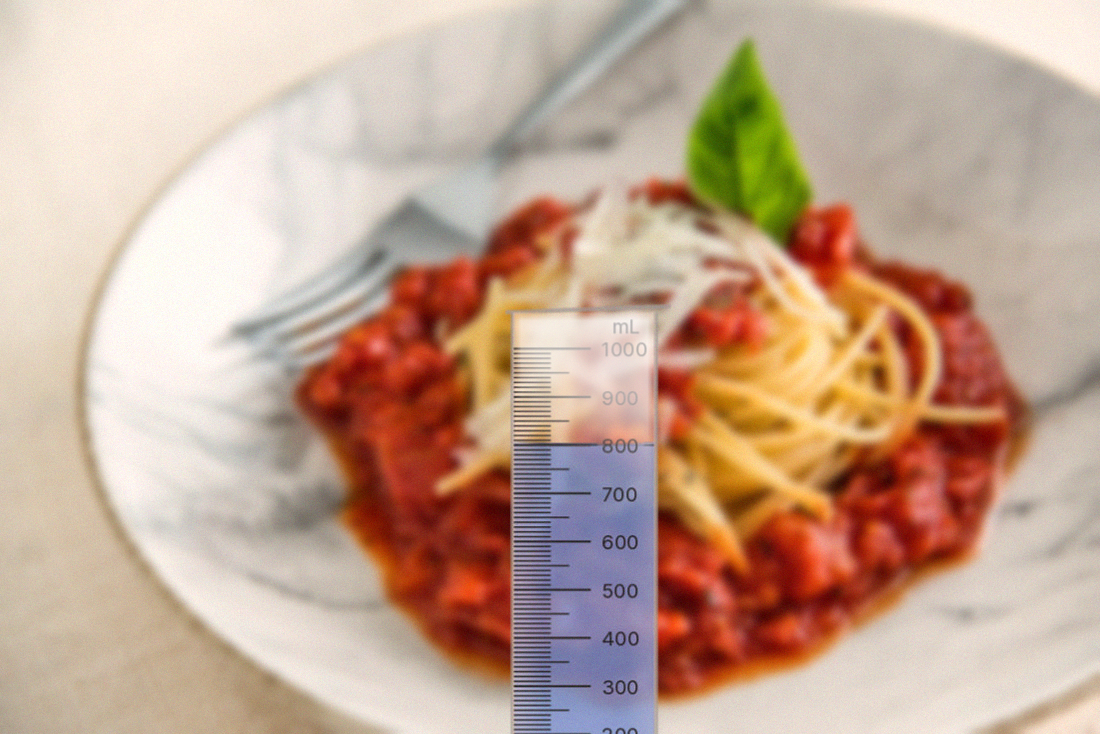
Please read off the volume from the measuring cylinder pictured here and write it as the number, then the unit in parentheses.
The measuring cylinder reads 800 (mL)
